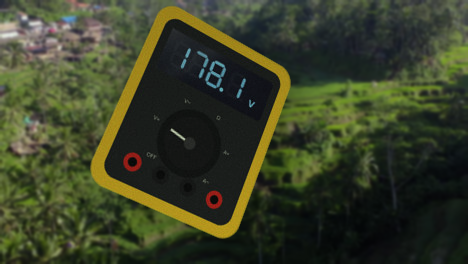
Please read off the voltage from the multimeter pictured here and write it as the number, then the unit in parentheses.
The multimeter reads 178.1 (V)
